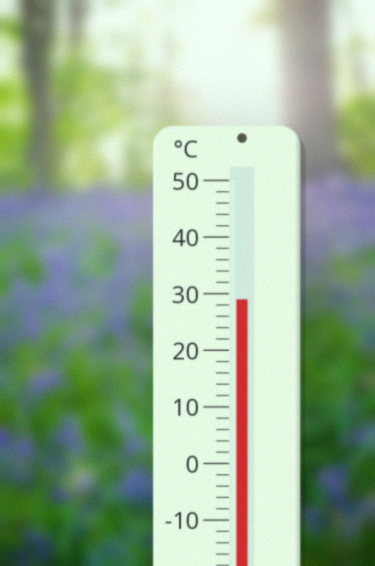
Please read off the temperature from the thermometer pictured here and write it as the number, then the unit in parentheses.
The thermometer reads 29 (°C)
